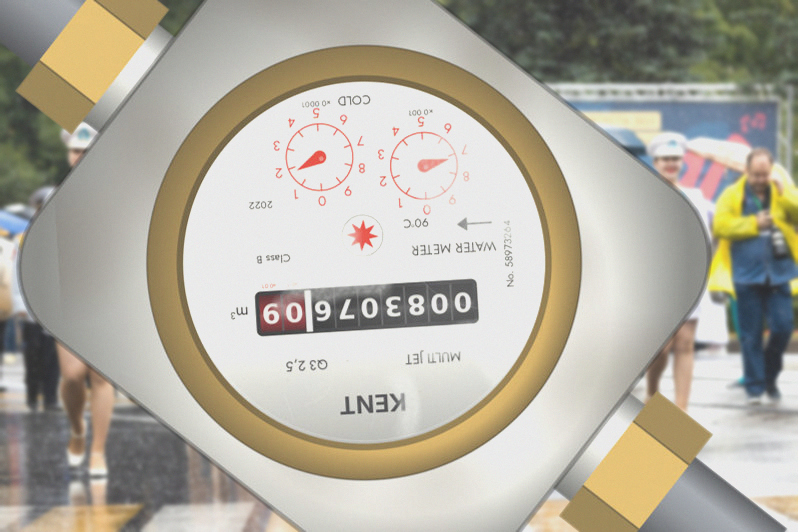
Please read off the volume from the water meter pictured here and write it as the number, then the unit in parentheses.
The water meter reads 83076.0971 (m³)
